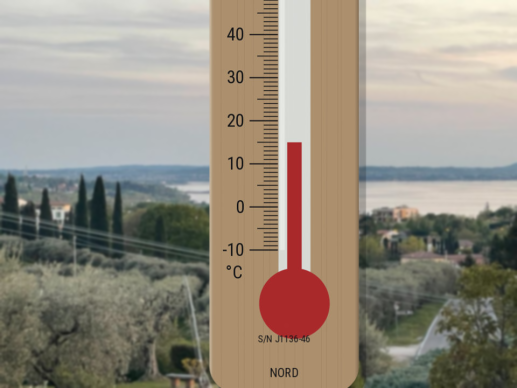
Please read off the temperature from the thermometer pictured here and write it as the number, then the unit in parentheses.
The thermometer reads 15 (°C)
